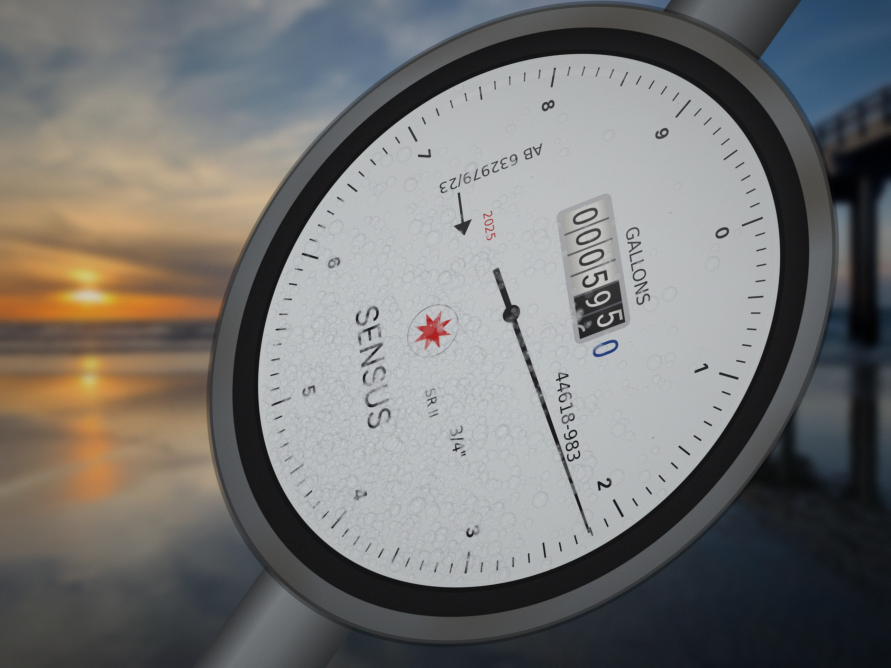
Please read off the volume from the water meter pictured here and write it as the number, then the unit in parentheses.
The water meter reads 5952.2 (gal)
